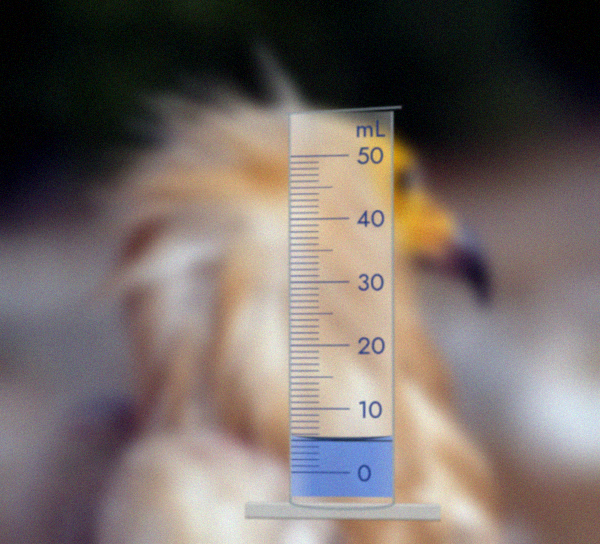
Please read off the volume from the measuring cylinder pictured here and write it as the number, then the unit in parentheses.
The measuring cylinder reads 5 (mL)
